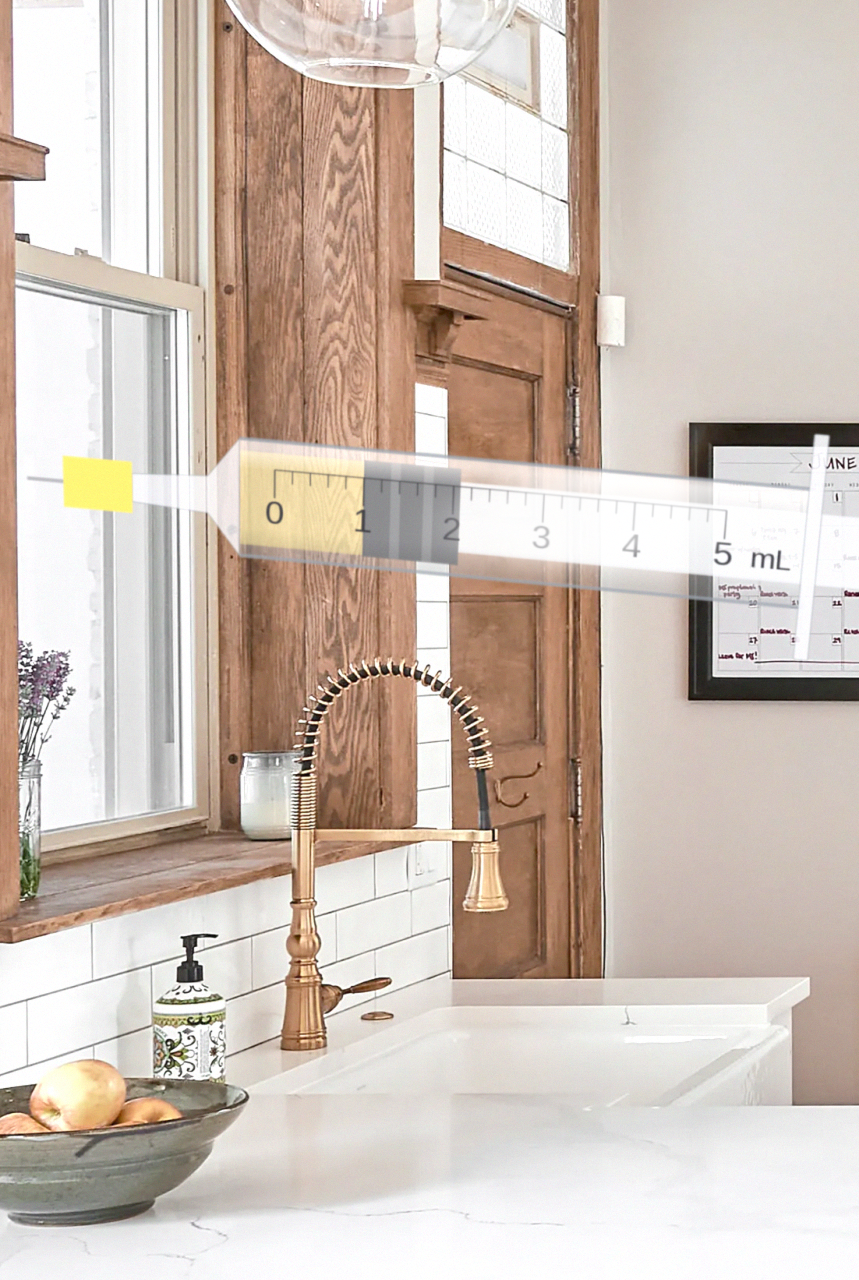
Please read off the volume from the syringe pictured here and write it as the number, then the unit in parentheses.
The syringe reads 1 (mL)
